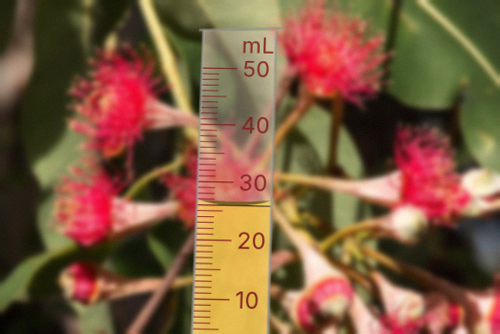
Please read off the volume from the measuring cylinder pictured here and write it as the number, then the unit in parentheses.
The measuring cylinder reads 26 (mL)
